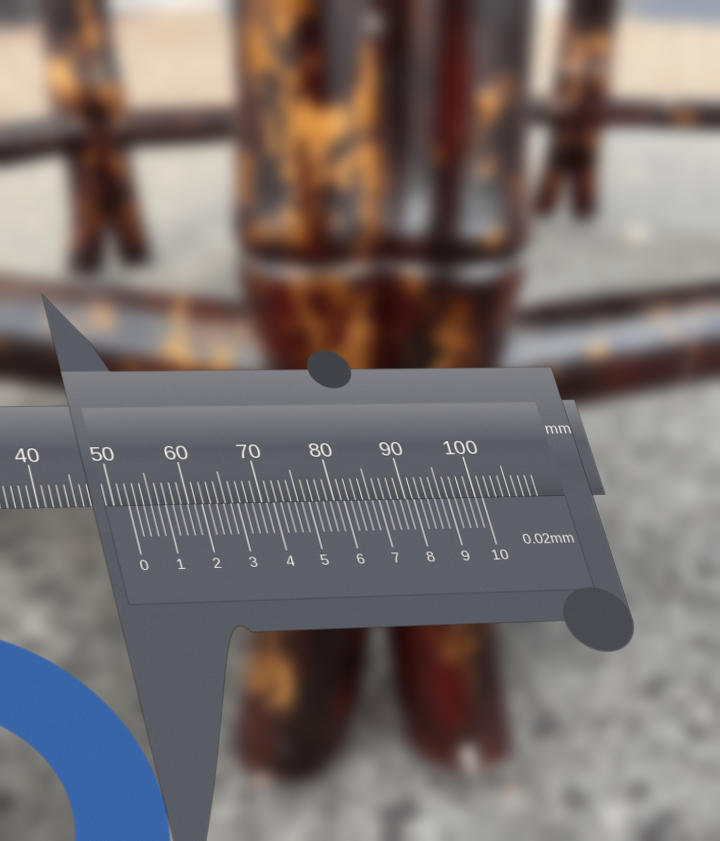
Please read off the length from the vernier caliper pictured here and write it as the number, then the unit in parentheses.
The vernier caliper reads 52.0 (mm)
